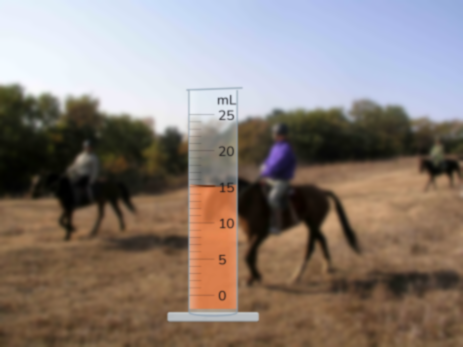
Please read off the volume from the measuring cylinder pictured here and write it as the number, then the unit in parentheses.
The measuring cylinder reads 15 (mL)
